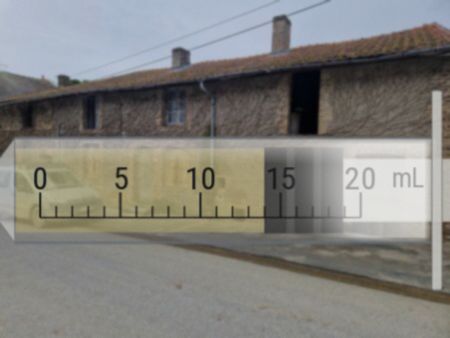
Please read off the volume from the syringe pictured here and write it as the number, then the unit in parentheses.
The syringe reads 14 (mL)
